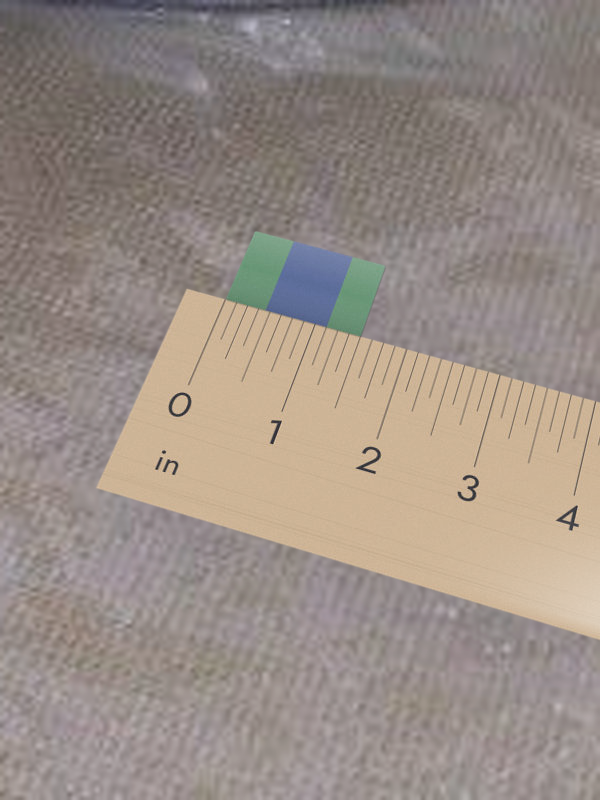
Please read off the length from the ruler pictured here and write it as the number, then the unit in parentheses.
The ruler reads 1.5 (in)
